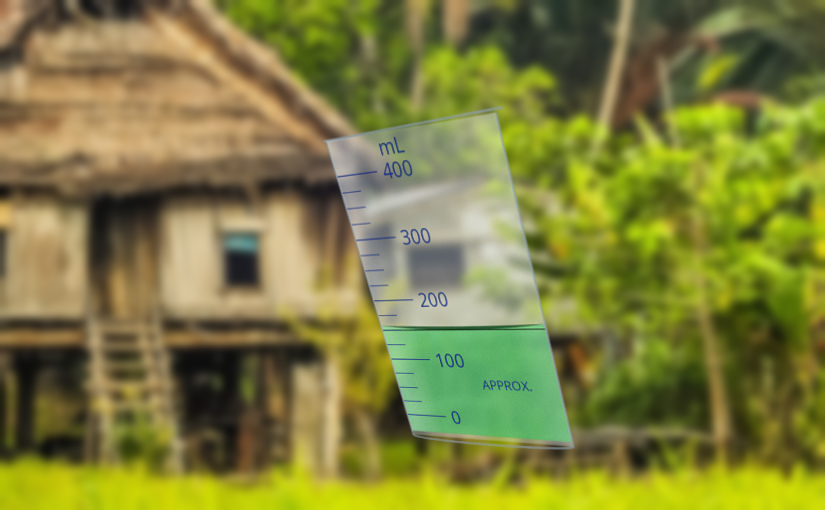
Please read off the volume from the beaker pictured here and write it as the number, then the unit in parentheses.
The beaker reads 150 (mL)
